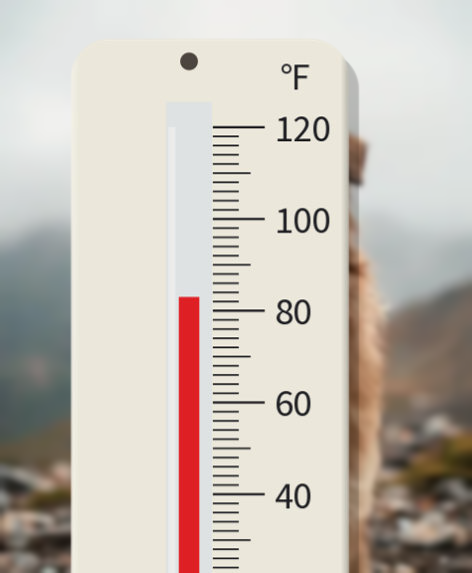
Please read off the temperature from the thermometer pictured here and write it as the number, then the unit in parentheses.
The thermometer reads 83 (°F)
